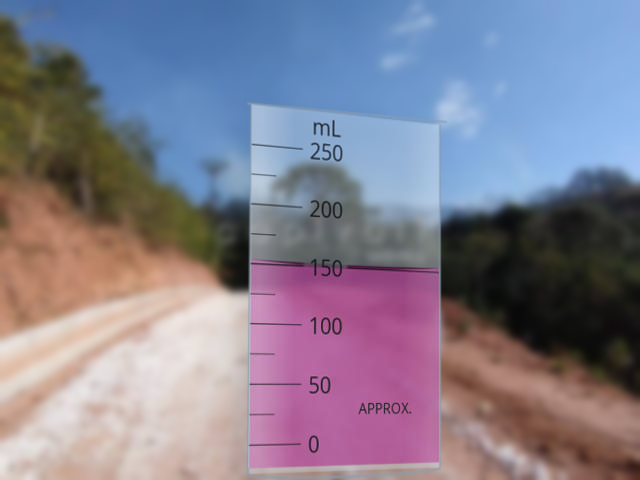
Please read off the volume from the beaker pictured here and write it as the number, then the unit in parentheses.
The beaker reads 150 (mL)
